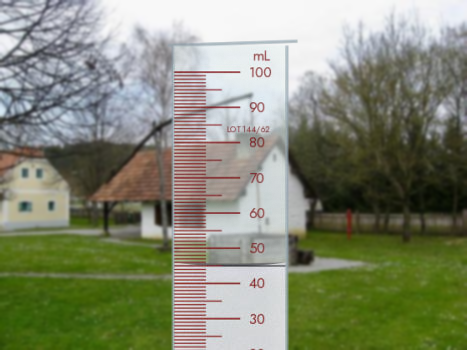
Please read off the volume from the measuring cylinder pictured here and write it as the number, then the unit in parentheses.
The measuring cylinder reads 45 (mL)
